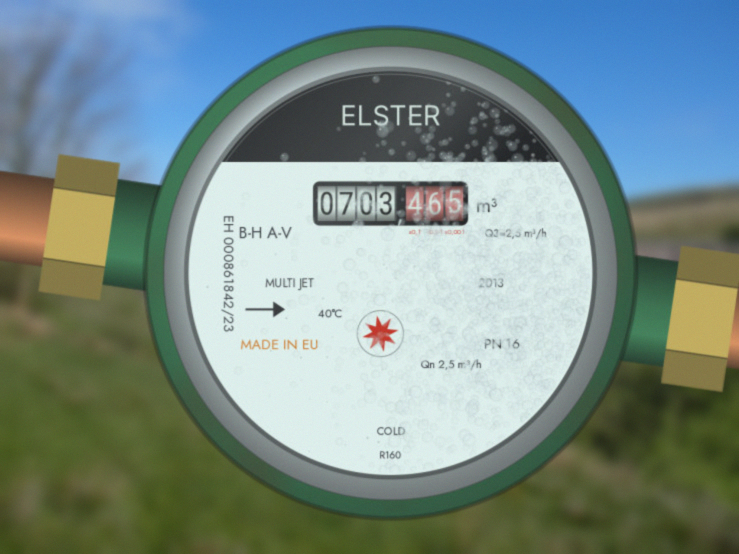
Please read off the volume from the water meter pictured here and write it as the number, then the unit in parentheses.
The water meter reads 703.465 (m³)
